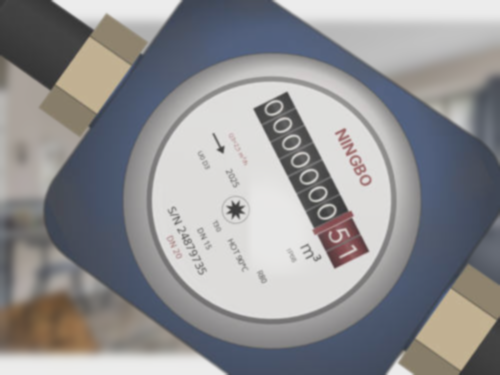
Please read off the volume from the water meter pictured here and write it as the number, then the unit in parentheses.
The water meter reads 0.51 (m³)
